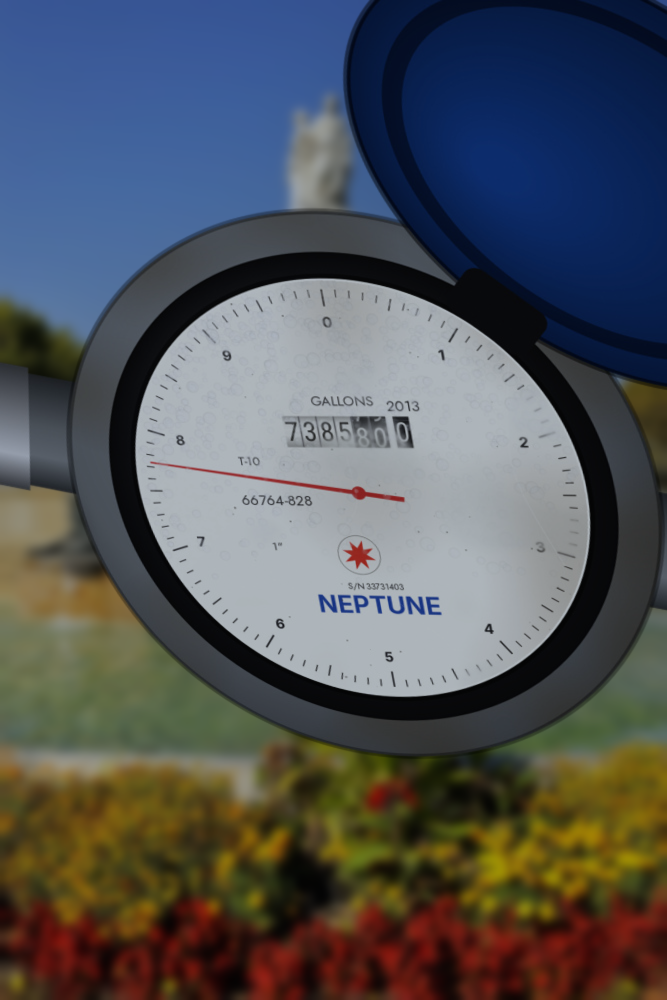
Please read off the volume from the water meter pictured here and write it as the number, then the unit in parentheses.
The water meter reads 7385797.7 (gal)
